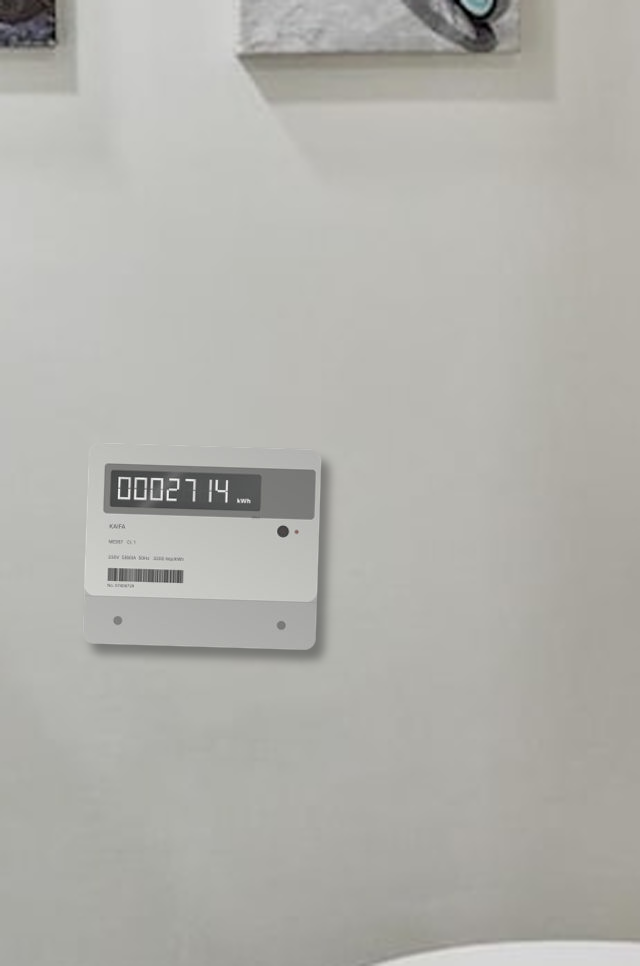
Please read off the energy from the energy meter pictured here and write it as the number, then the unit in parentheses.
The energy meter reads 2714 (kWh)
